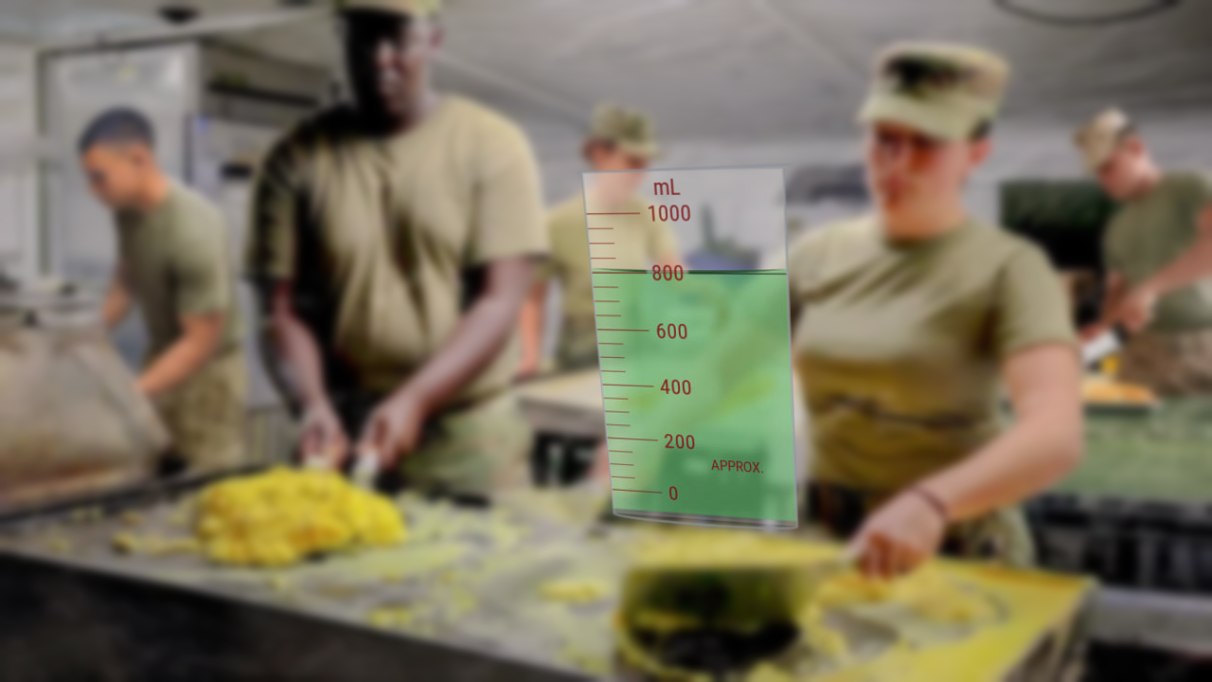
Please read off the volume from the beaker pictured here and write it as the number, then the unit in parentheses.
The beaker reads 800 (mL)
